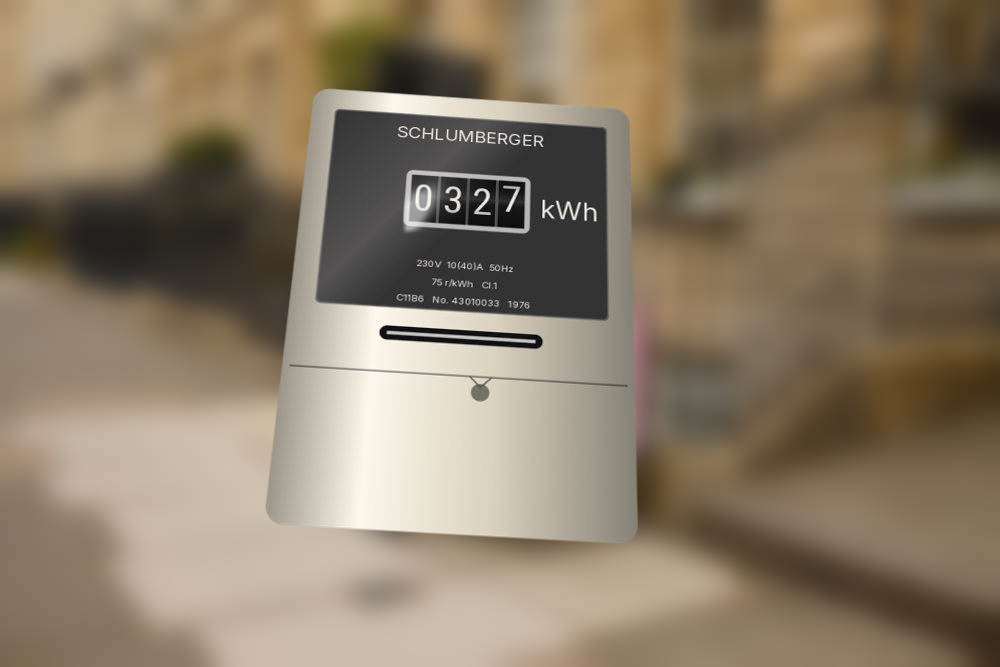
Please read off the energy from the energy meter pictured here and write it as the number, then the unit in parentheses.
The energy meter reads 327 (kWh)
